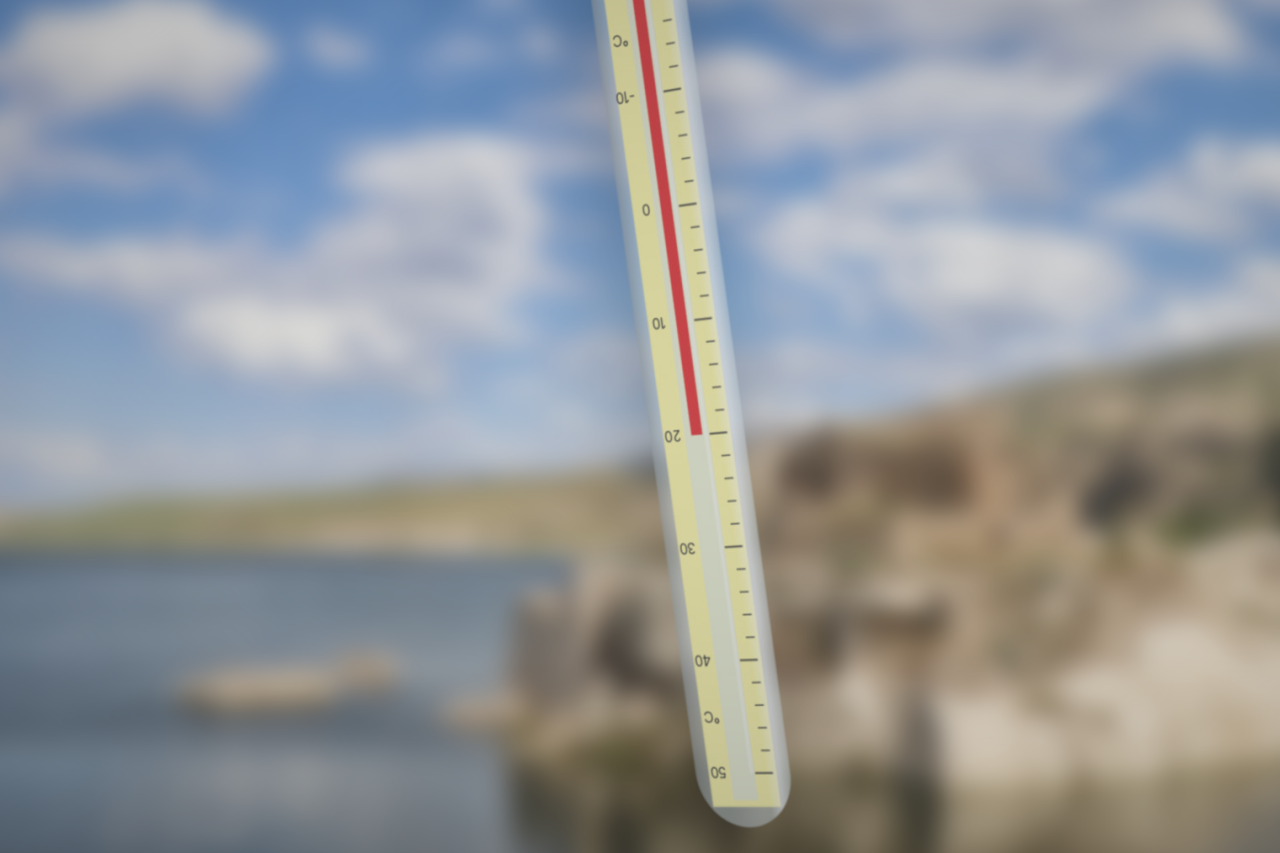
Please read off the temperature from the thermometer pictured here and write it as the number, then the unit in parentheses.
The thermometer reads 20 (°C)
